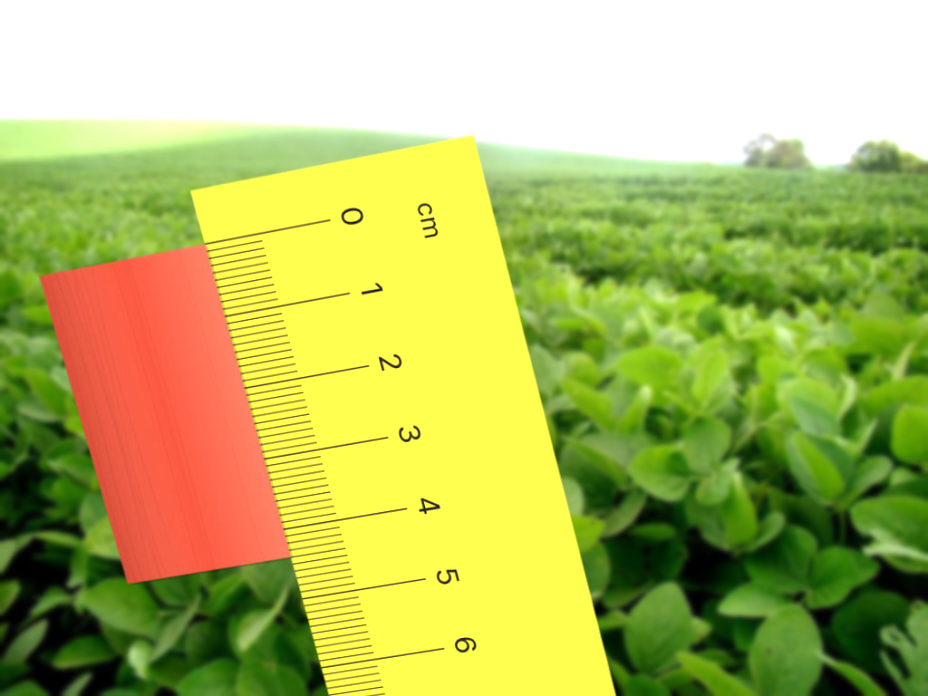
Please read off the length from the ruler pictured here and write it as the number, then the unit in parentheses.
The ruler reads 4.4 (cm)
